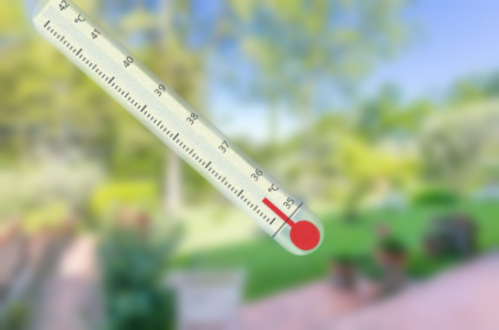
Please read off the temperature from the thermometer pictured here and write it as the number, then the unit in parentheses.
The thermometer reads 35.5 (°C)
